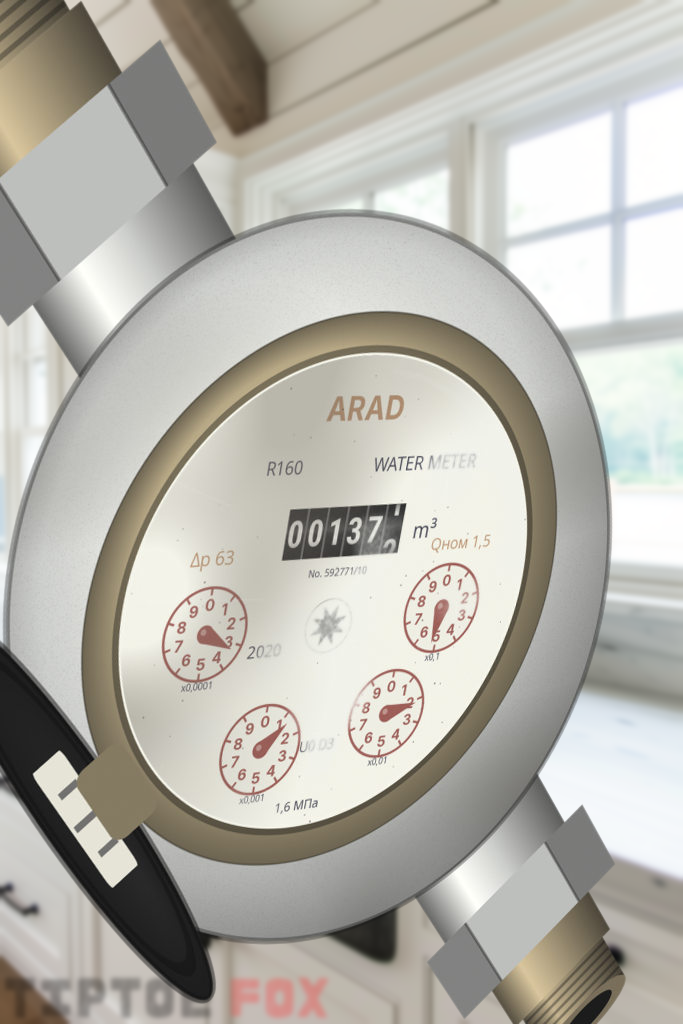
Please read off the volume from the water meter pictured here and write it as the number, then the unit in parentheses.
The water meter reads 1371.5213 (m³)
